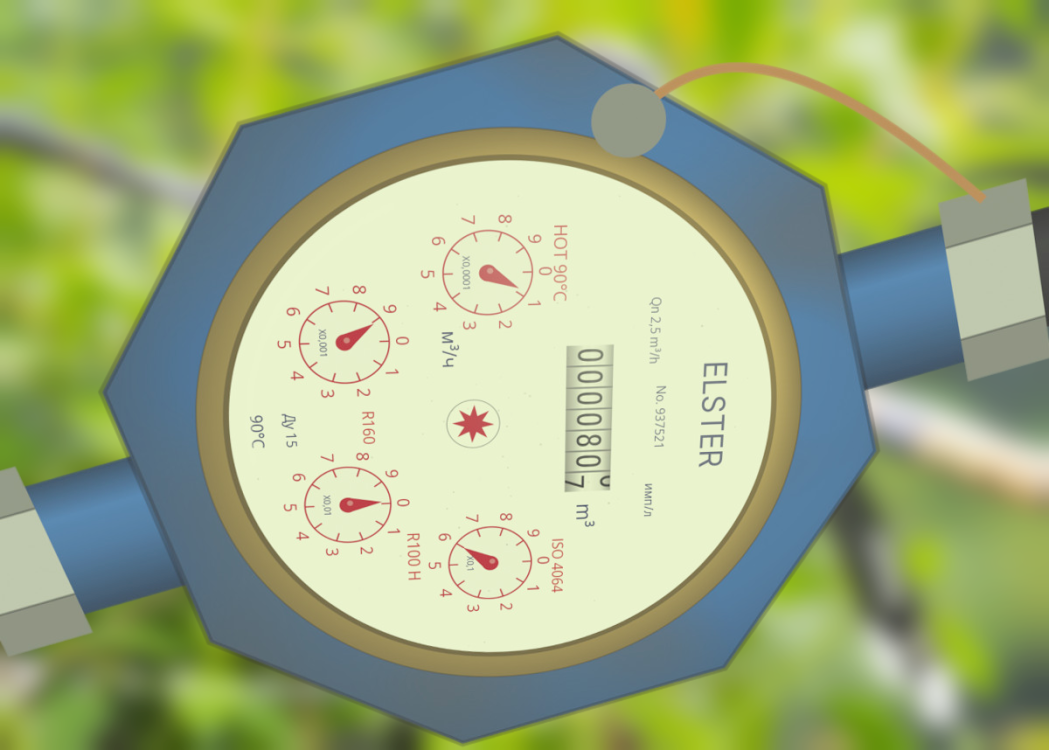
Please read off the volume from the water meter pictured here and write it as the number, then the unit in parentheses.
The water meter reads 806.5990 (m³)
